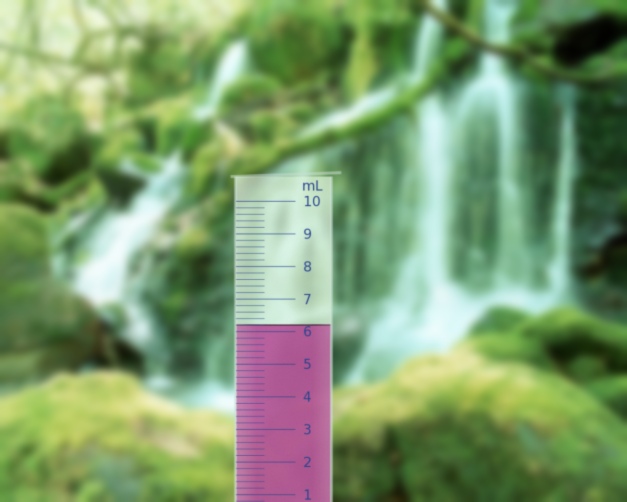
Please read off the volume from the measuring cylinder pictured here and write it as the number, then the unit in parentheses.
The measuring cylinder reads 6.2 (mL)
